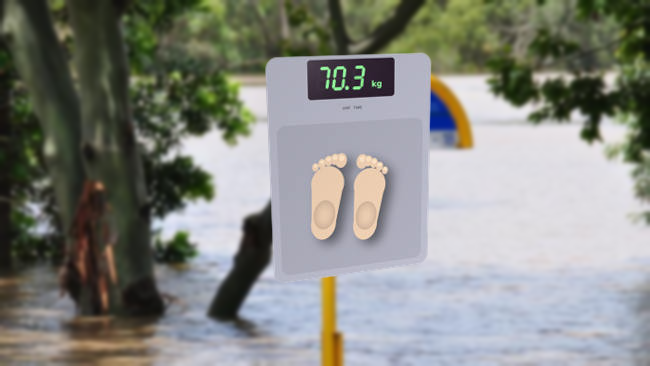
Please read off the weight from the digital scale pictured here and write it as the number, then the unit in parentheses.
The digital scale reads 70.3 (kg)
